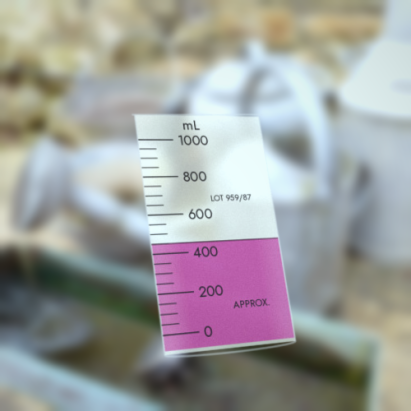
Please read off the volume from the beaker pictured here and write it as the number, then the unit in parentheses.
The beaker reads 450 (mL)
